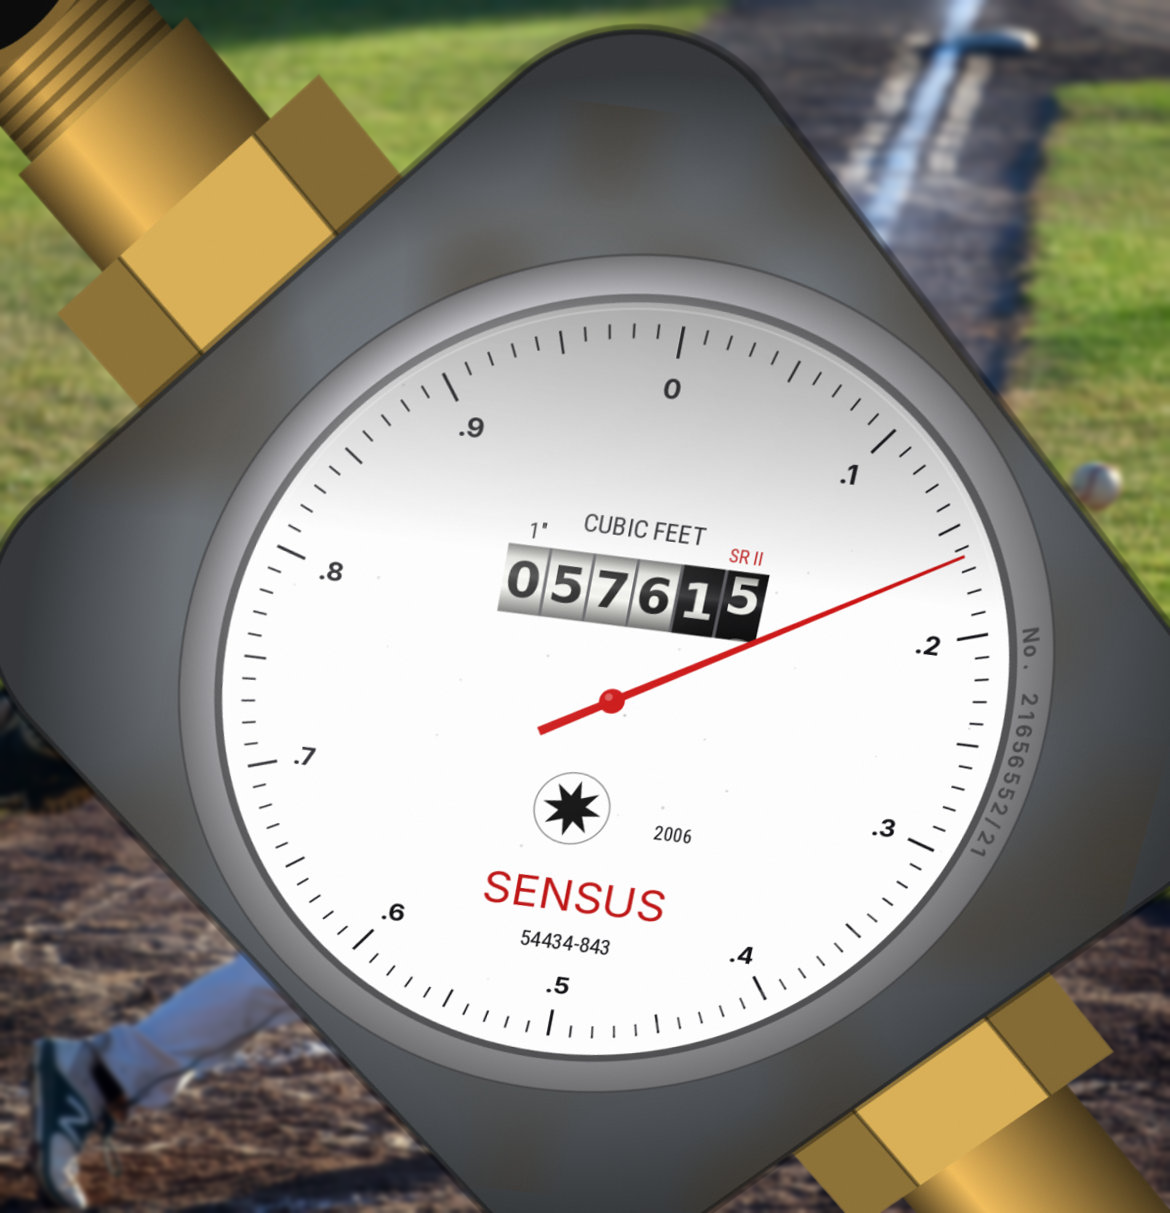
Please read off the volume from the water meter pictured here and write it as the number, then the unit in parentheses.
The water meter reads 57615.16 (ft³)
